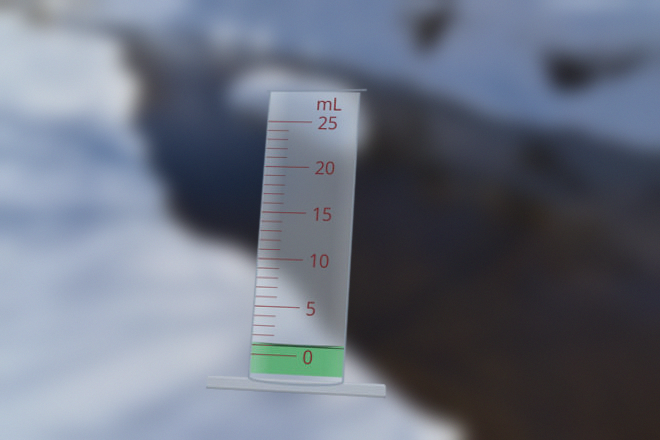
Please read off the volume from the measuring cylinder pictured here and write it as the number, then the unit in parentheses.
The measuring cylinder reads 1 (mL)
